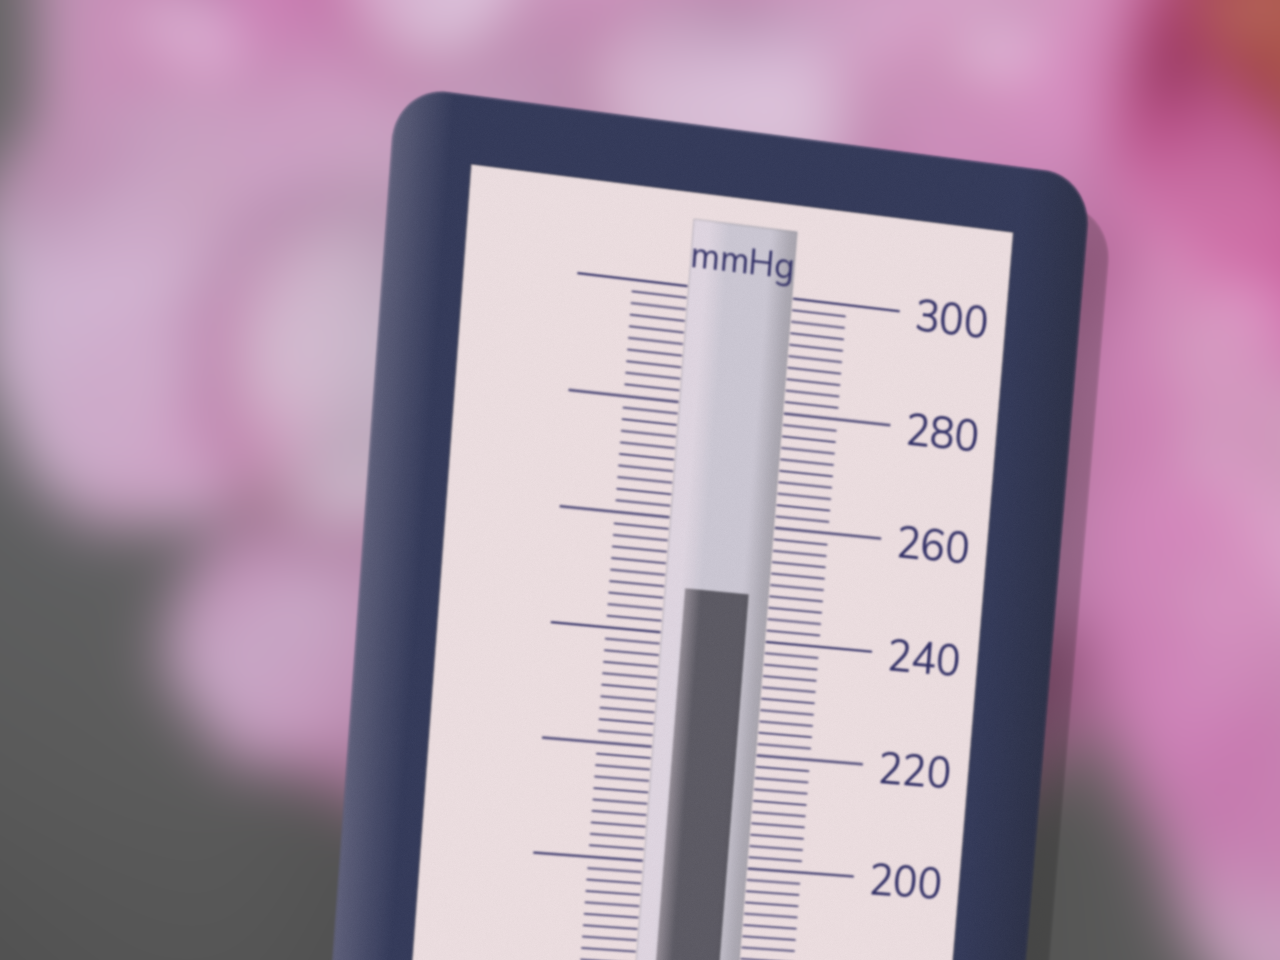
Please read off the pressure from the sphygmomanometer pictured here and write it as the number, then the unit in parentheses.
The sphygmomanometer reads 248 (mmHg)
